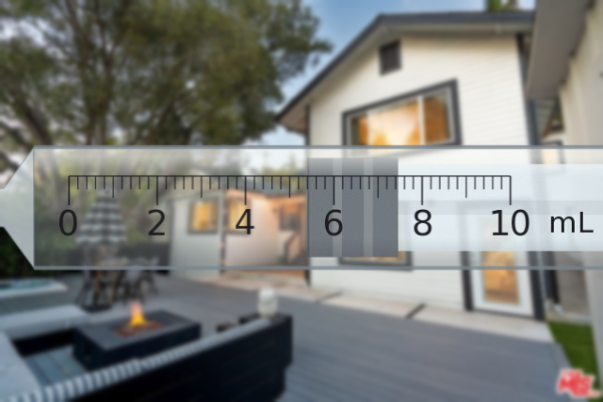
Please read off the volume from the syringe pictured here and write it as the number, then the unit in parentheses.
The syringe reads 5.4 (mL)
